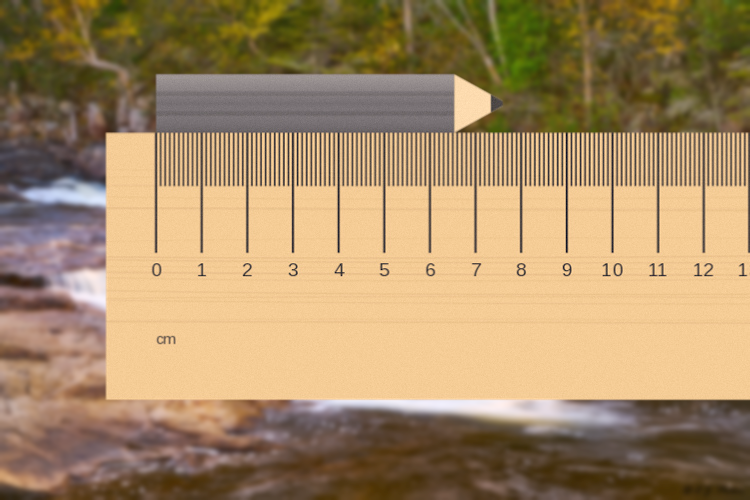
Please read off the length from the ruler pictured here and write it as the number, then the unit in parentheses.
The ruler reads 7.6 (cm)
